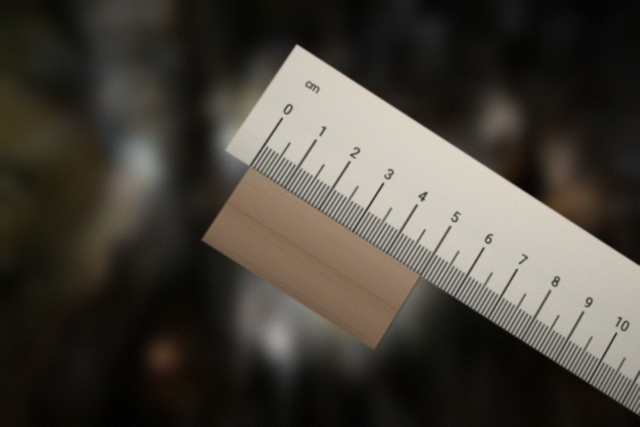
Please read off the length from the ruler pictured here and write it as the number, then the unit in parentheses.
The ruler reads 5 (cm)
